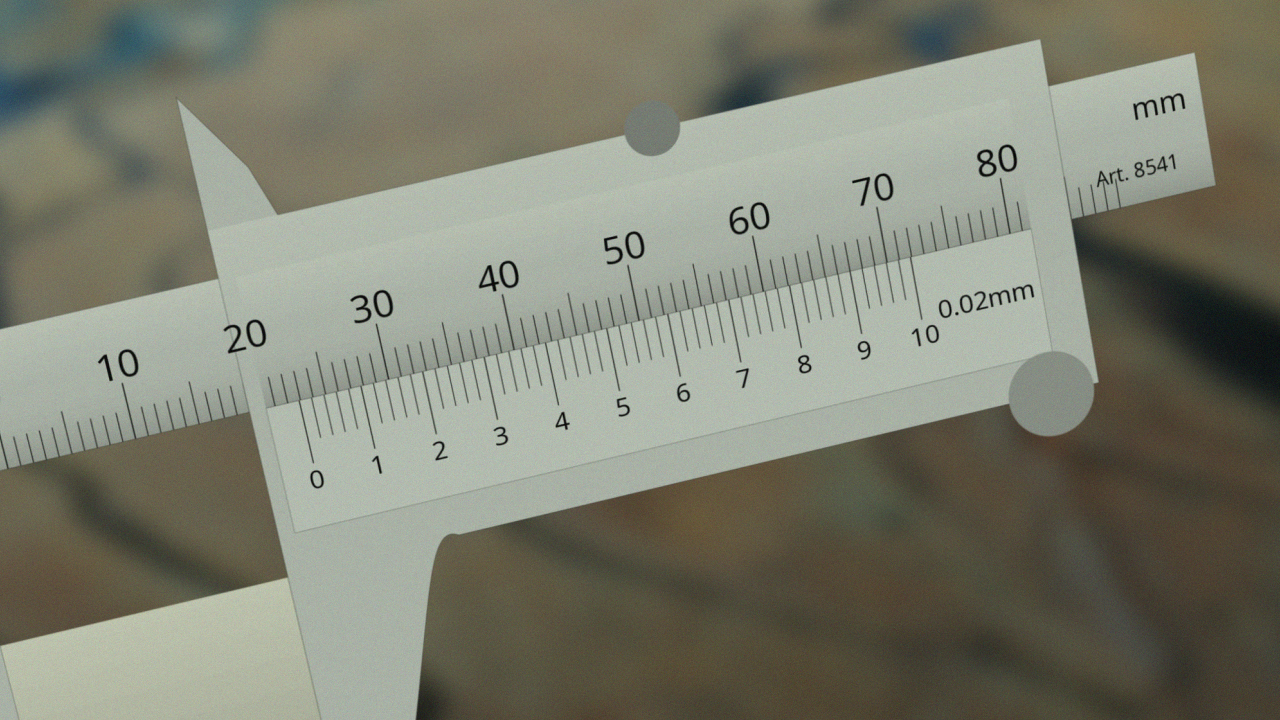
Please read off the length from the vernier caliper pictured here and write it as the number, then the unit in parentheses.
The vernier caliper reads 22.9 (mm)
